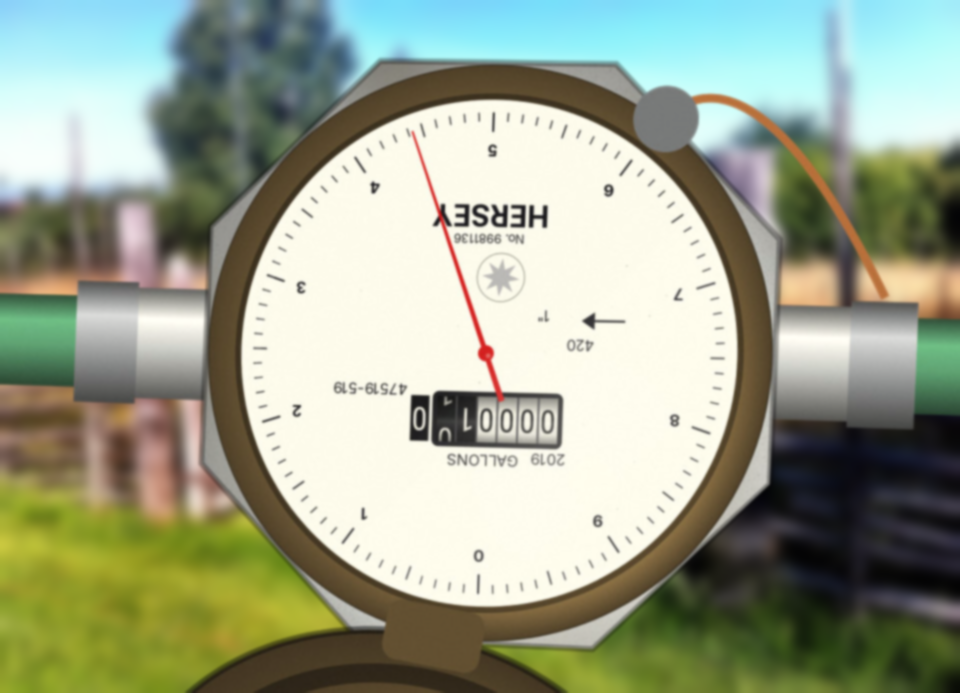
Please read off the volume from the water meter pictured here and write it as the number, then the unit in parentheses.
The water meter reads 104.4 (gal)
